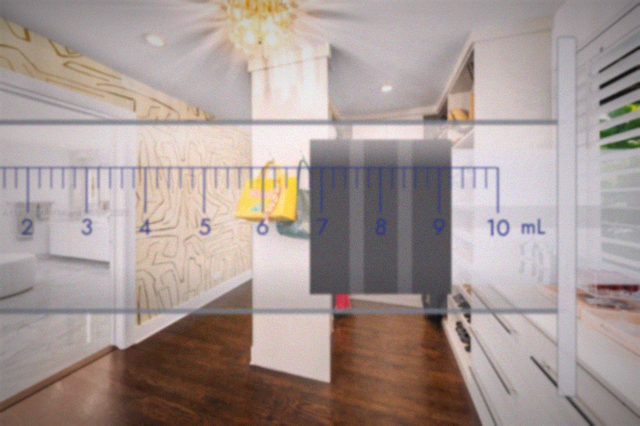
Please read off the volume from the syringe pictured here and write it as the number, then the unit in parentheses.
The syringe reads 6.8 (mL)
